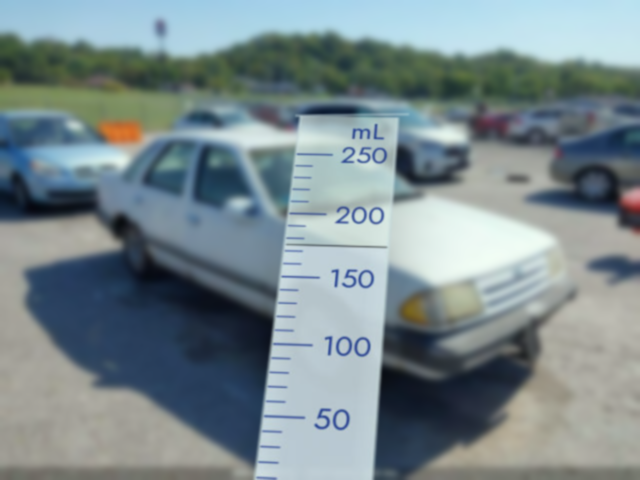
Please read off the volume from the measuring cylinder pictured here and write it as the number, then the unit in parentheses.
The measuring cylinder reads 175 (mL)
